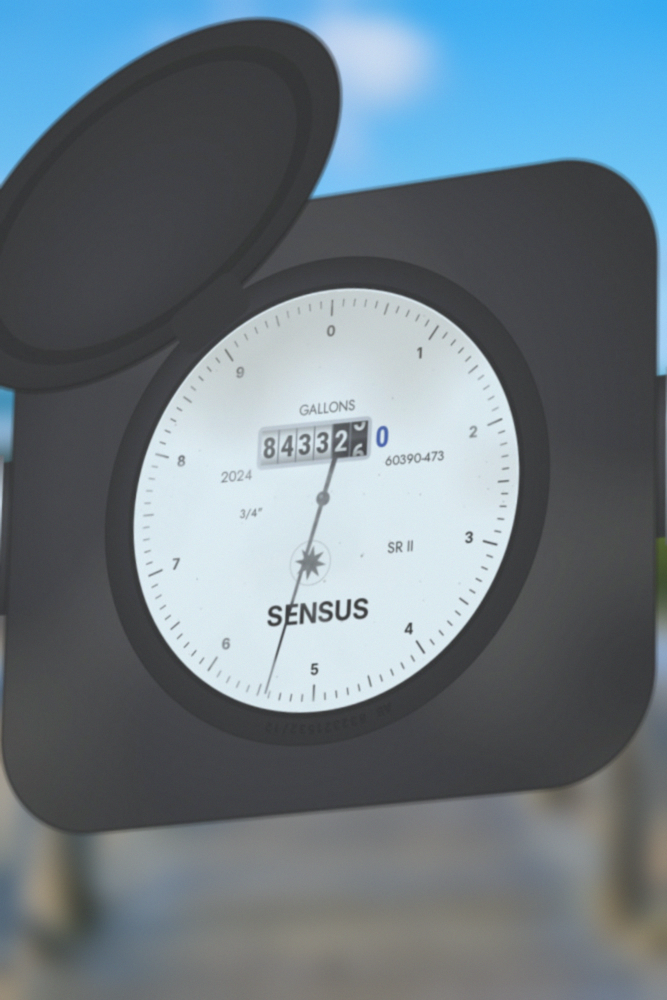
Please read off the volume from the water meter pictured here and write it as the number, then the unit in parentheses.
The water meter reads 8433255.4 (gal)
